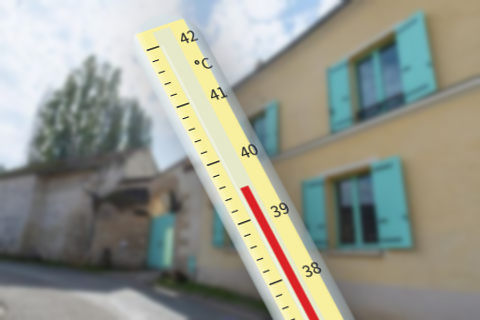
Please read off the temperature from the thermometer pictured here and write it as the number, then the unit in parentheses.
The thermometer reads 39.5 (°C)
